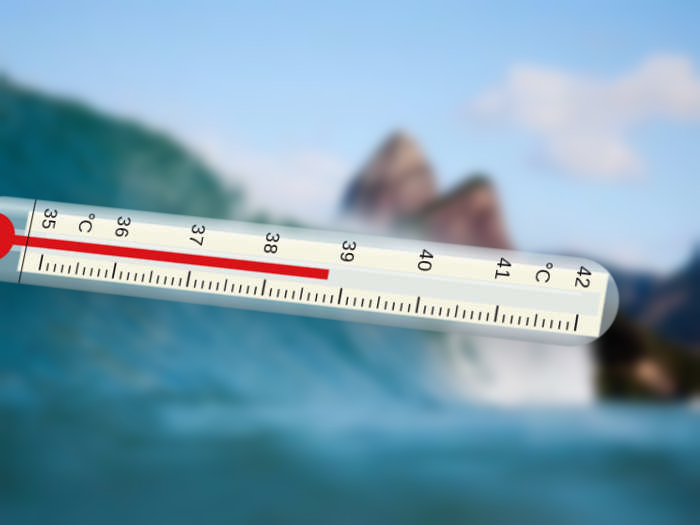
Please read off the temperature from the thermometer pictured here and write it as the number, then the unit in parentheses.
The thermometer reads 38.8 (°C)
